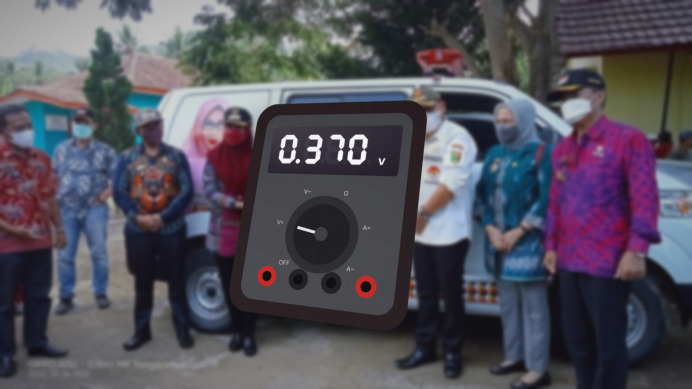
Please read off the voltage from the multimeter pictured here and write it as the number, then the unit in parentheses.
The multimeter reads 0.370 (V)
